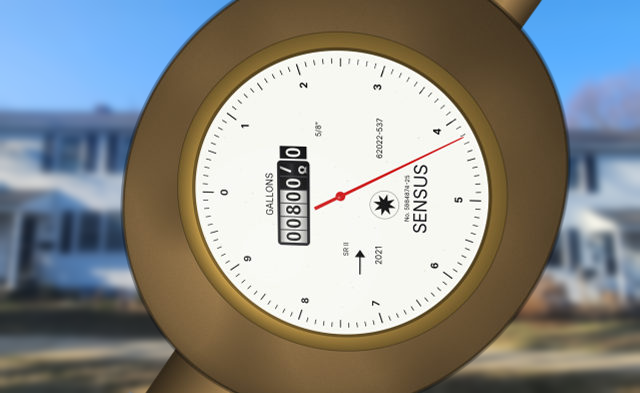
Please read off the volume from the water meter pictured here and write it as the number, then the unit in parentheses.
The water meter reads 80074.2 (gal)
